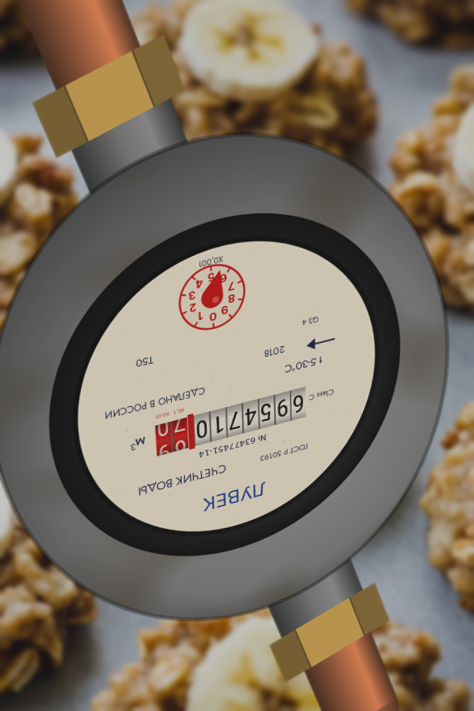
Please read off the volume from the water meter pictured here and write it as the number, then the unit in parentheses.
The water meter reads 6954710.695 (m³)
